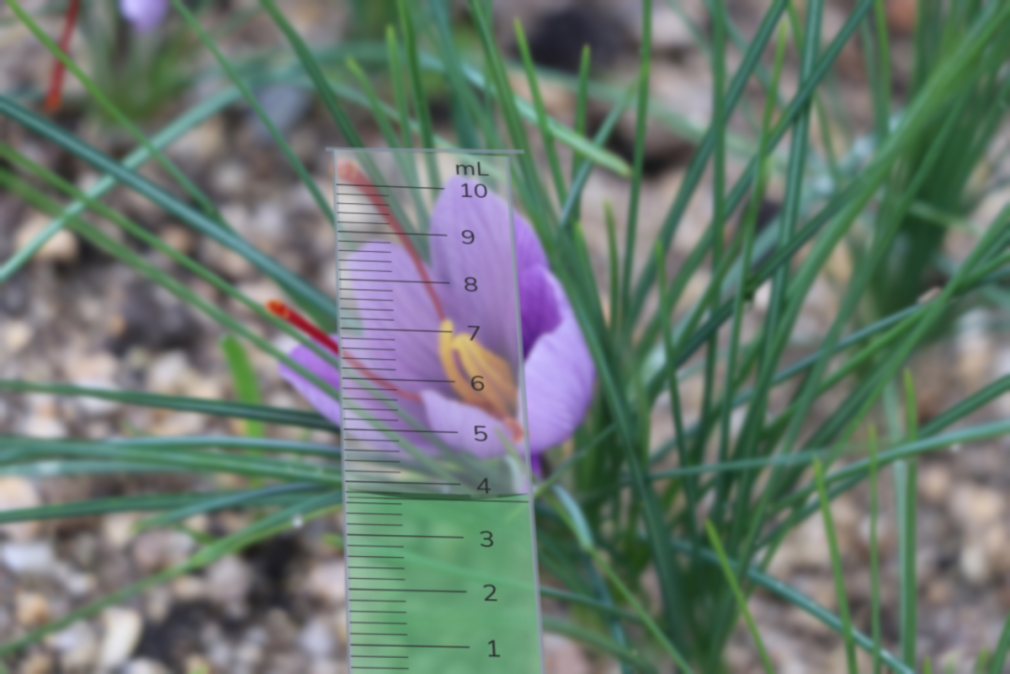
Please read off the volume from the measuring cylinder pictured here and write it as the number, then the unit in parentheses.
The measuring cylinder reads 3.7 (mL)
